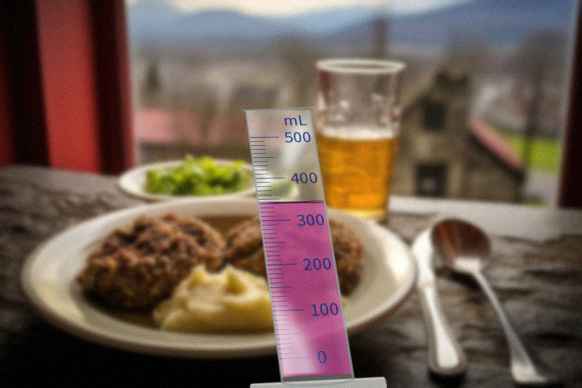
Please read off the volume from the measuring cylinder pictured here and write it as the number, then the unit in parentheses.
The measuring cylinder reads 340 (mL)
